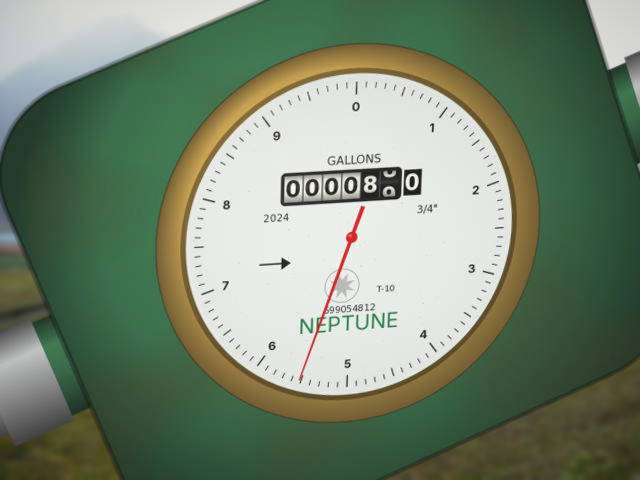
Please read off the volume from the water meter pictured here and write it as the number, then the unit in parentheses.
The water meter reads 885.5 (gal)
